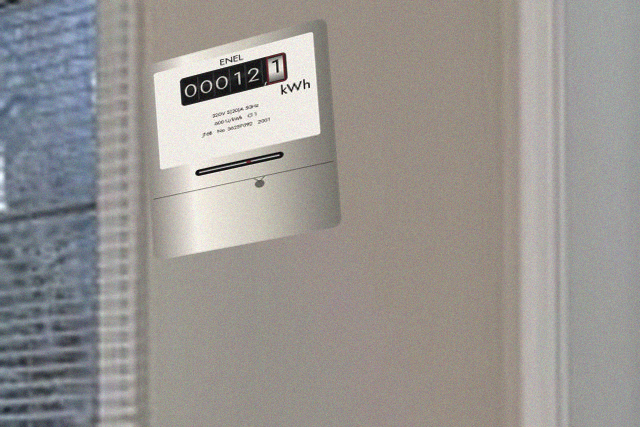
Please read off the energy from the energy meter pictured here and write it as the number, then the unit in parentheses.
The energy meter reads 12.1 (kWh)
